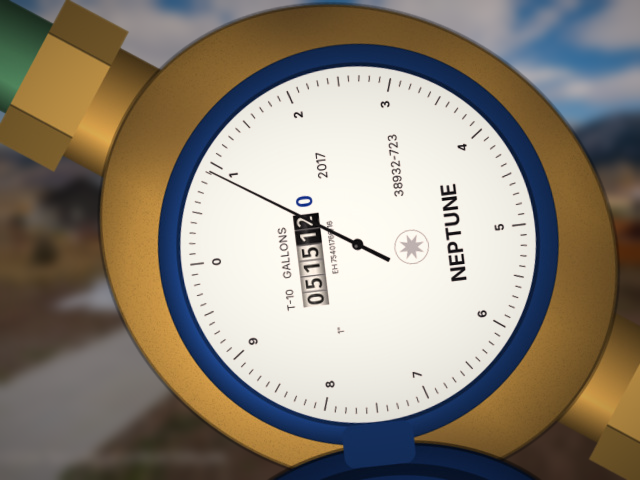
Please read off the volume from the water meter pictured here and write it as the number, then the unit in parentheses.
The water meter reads 515120.9 (gal)
